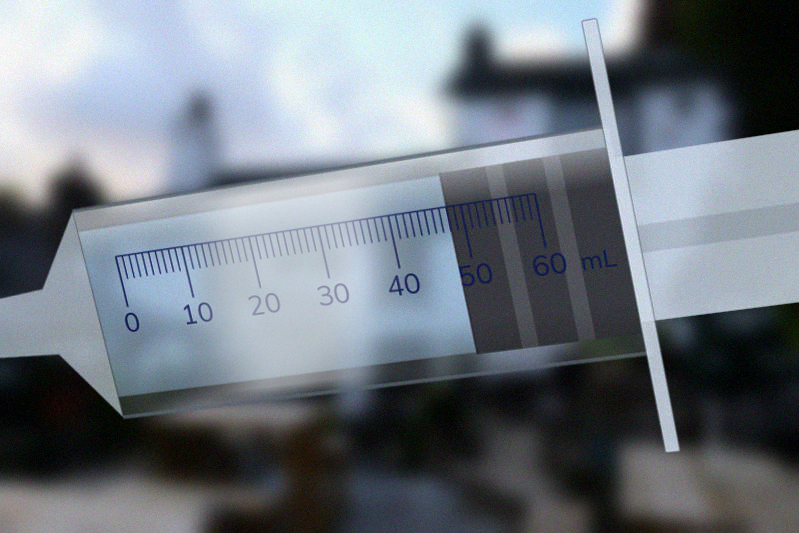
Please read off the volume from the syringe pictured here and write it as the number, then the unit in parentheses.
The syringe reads 48 (mL)
